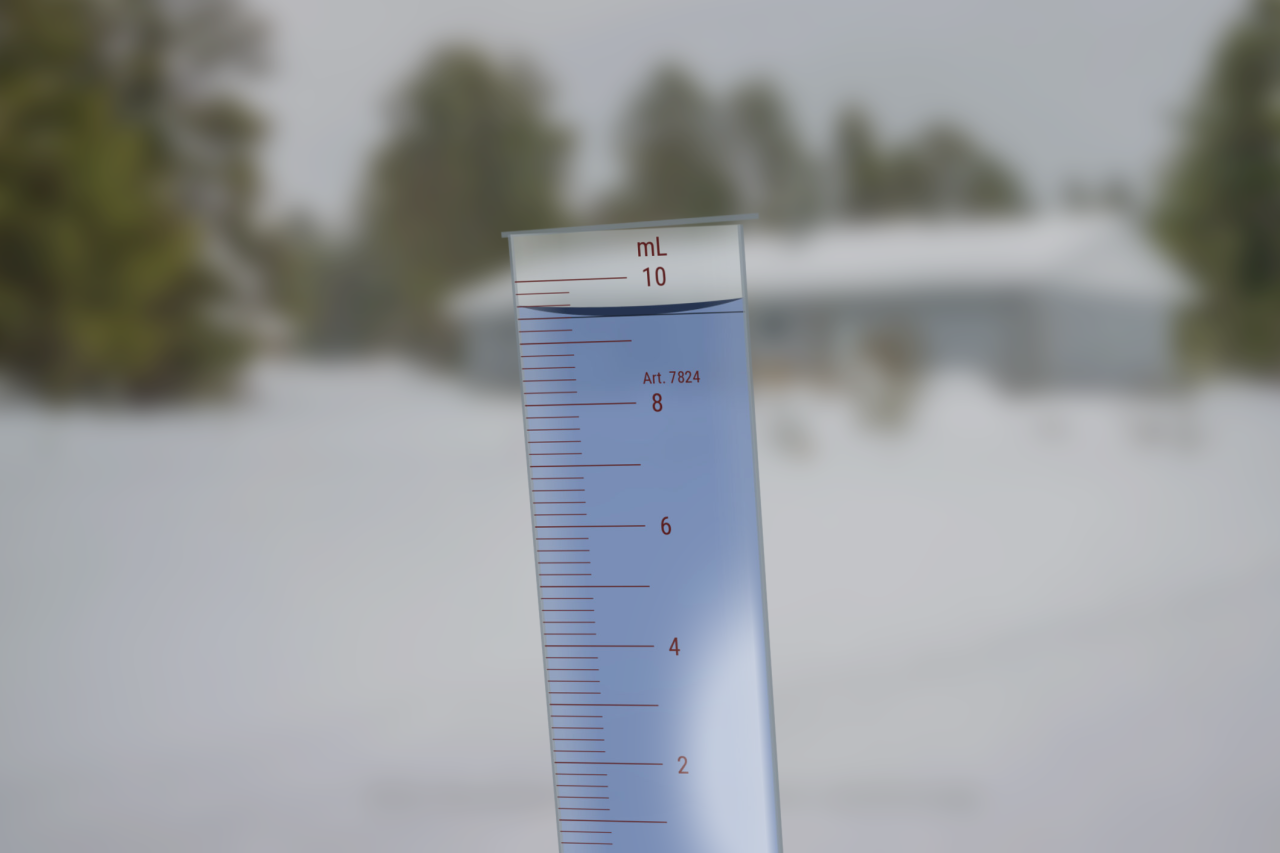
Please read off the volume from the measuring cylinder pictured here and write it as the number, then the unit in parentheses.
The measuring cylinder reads 9.4 (mL)
